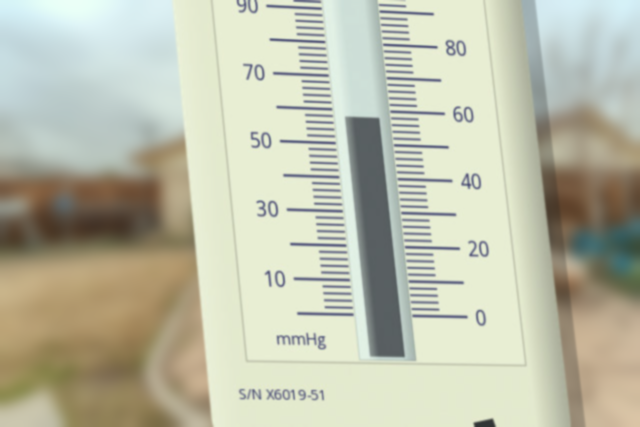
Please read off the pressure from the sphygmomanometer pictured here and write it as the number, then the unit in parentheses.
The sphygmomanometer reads 58 (mmHg)
